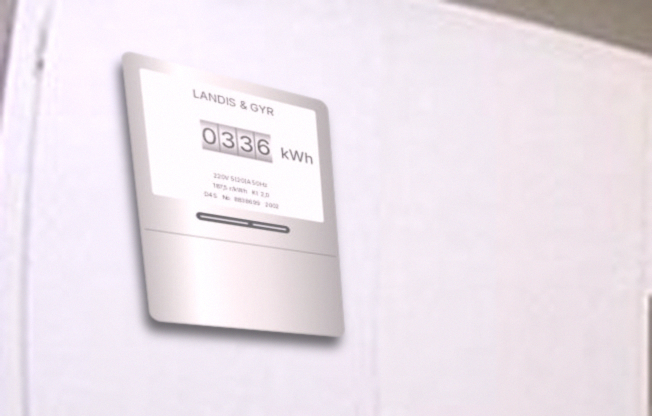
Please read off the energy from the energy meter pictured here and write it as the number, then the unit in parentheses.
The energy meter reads 336 (kWh)
